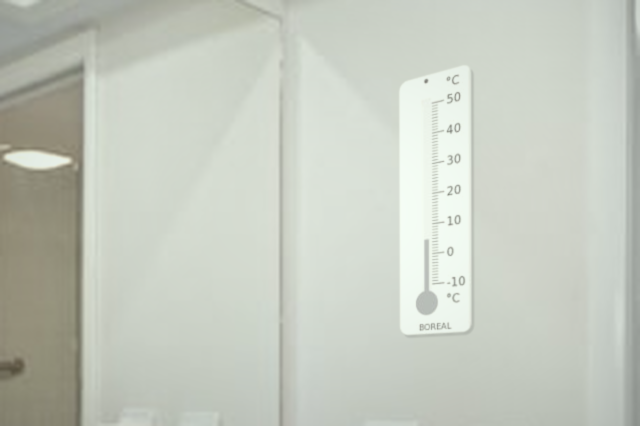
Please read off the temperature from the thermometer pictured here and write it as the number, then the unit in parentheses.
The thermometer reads 5 (°C)
